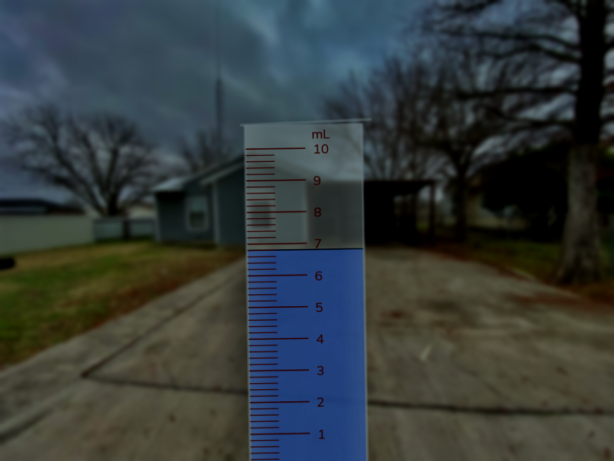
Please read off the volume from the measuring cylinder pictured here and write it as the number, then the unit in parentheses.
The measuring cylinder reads 6.8 (mL)
